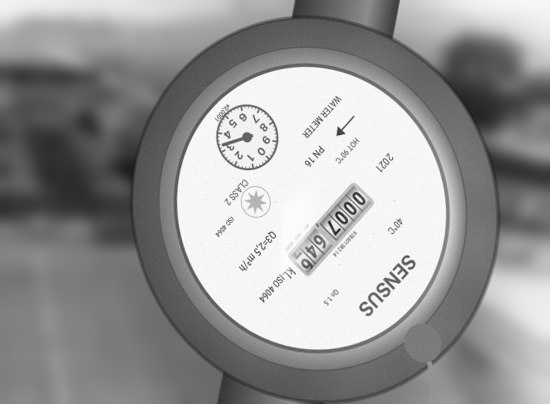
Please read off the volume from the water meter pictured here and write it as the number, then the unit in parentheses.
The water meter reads 7.6463 (kL)
